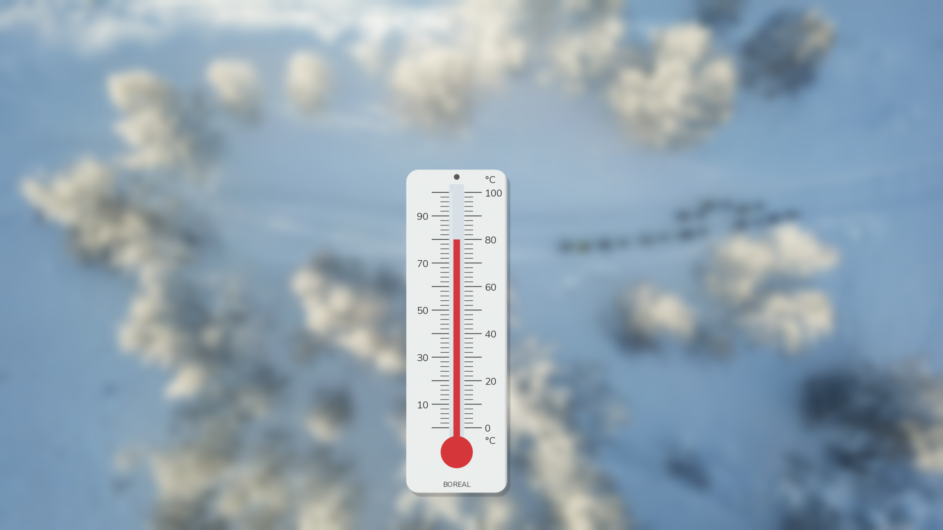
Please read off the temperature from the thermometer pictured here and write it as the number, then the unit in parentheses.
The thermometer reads 80 (°C)
